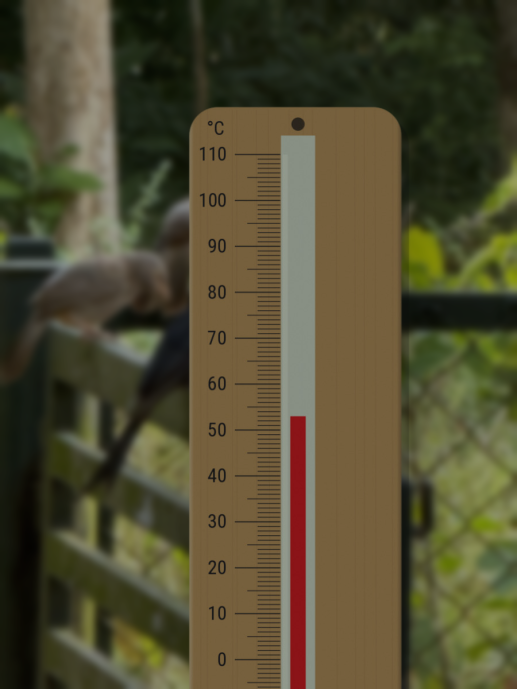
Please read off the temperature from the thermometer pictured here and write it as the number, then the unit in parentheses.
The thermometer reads 53 (°C)
